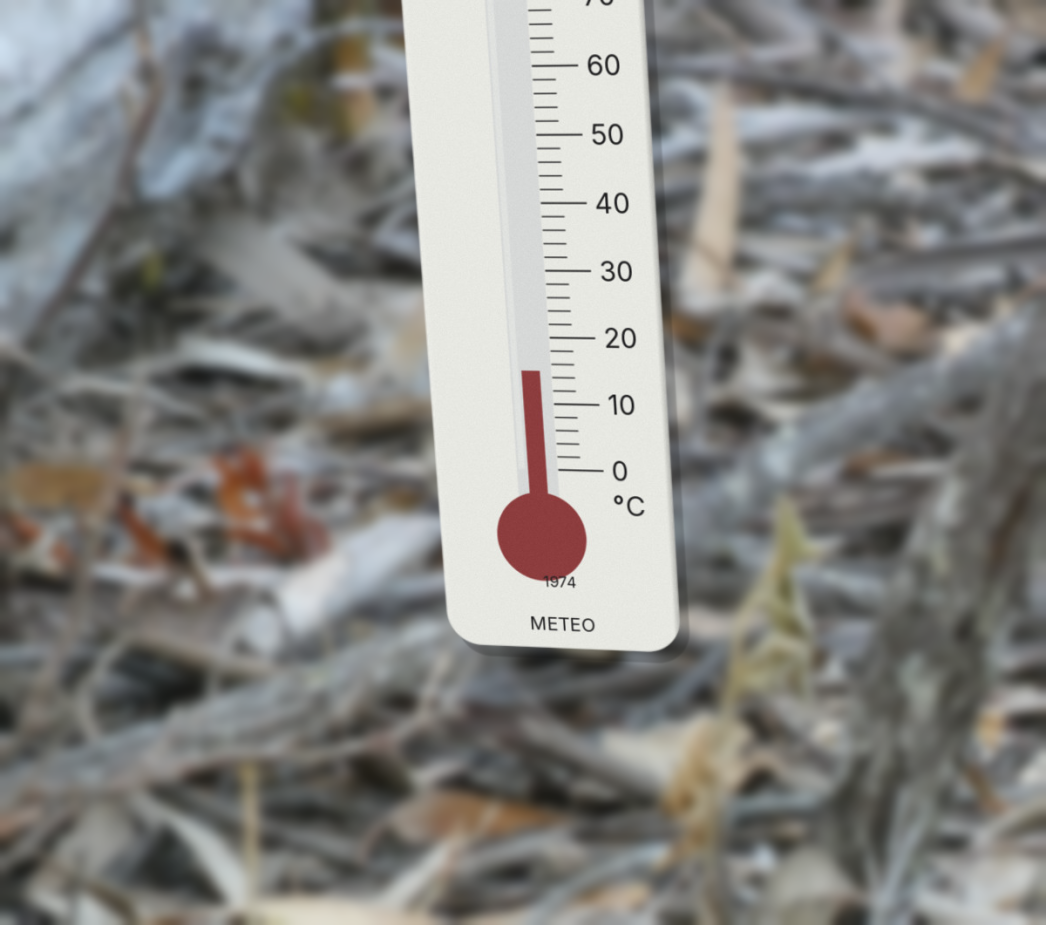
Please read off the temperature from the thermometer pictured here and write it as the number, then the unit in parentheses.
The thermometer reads 15 (°C)
